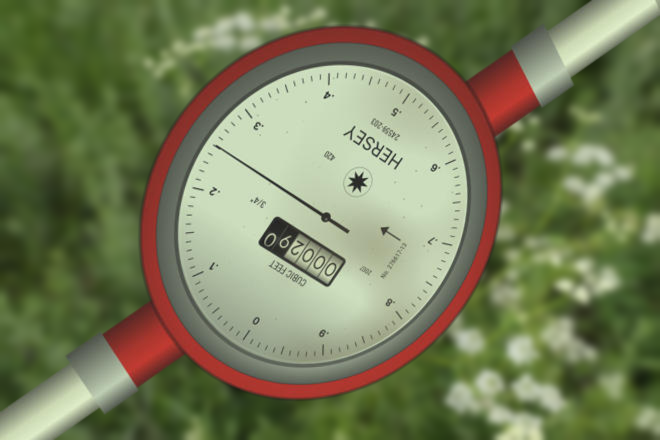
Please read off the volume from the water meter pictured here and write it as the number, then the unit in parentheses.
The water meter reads 290.25 (ft³)
